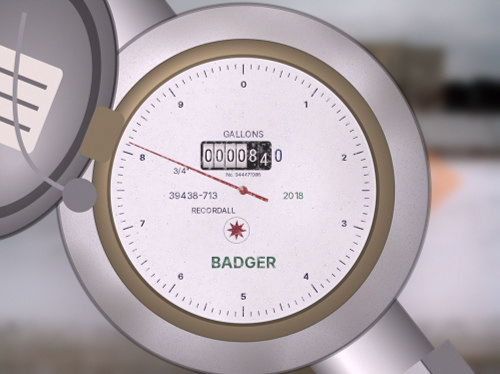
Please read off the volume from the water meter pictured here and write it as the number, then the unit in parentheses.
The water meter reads 838.1 (gal)
